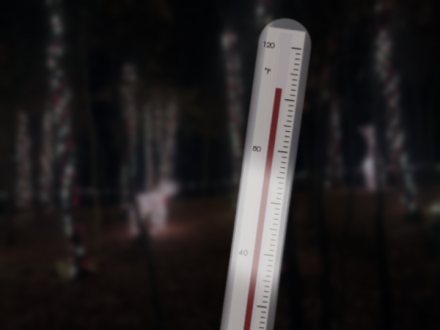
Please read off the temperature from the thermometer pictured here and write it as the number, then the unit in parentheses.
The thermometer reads 104 (°F)
